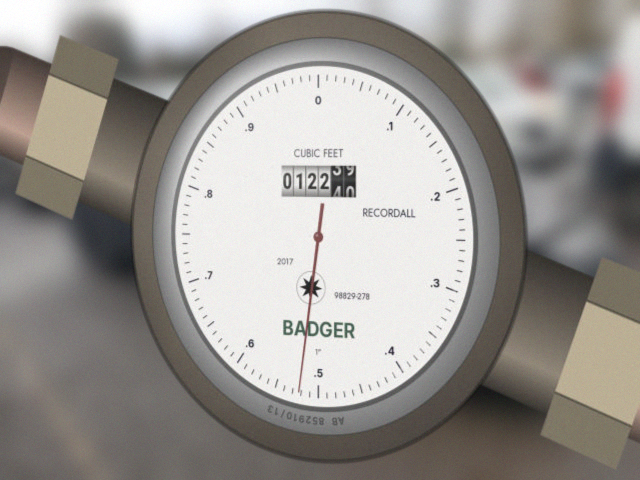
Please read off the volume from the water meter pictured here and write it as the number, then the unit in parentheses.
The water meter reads 12239.52 (ft³)
